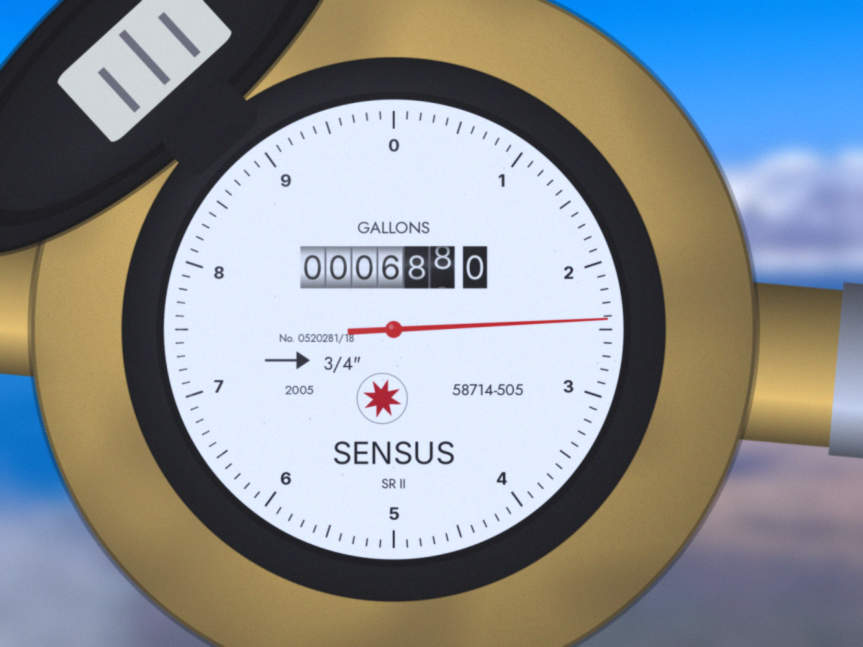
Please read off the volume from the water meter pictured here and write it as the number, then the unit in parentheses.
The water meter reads 6882.4 (gal)
